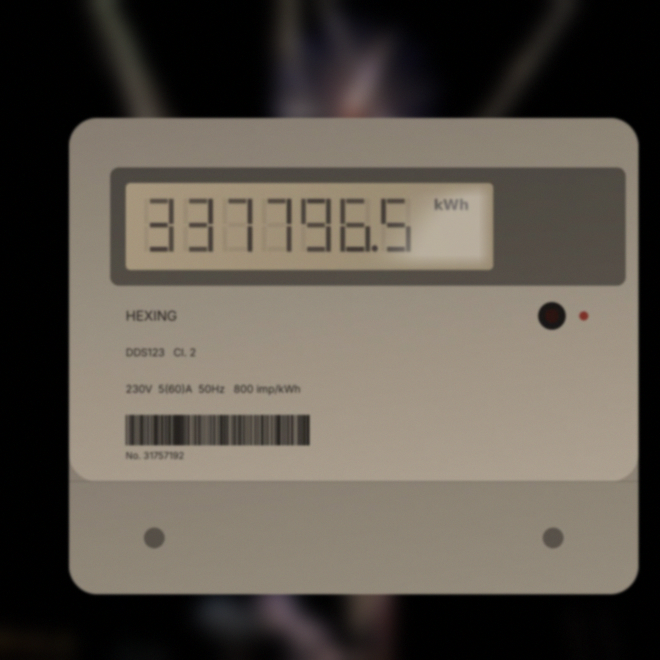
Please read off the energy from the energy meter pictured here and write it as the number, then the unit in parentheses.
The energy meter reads 337796.5 (kWh)
